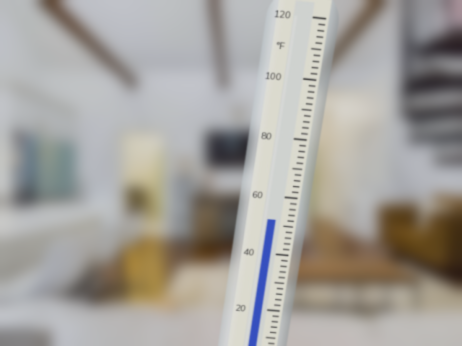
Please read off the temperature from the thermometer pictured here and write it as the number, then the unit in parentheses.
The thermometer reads 52 (°F)
